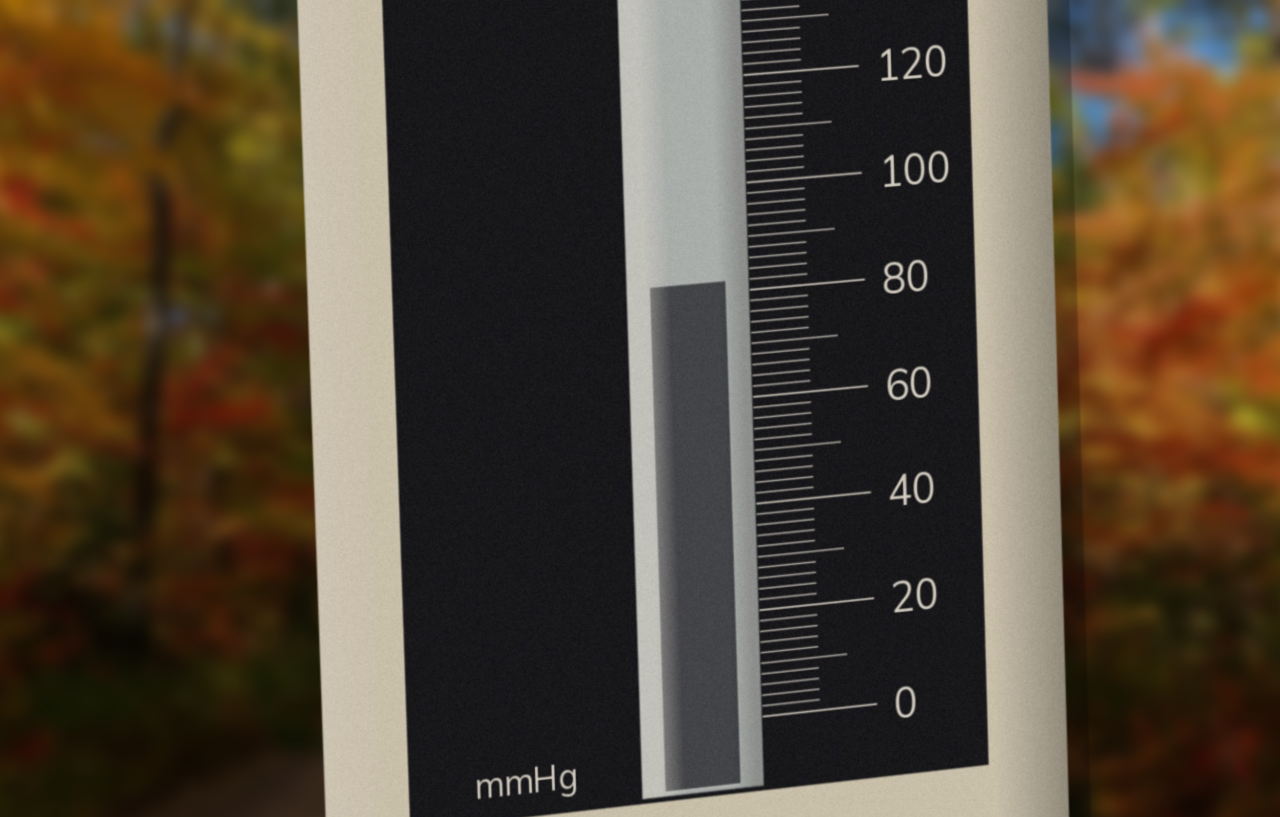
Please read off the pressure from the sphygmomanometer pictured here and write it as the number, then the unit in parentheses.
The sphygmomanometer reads 82 (mmHg)
